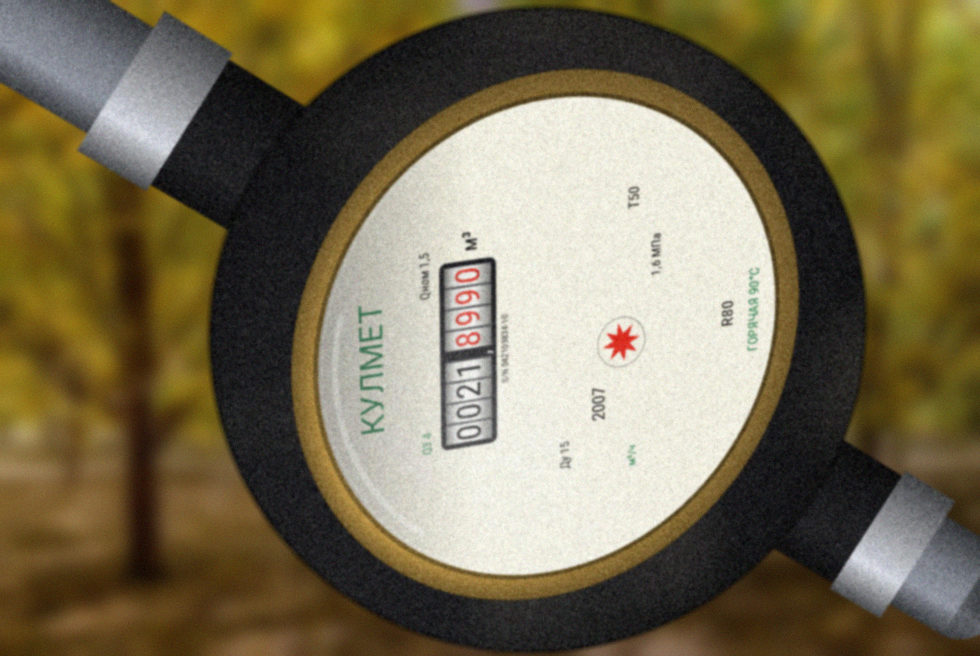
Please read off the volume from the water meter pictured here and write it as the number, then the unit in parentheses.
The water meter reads 21.8990 (m³)
